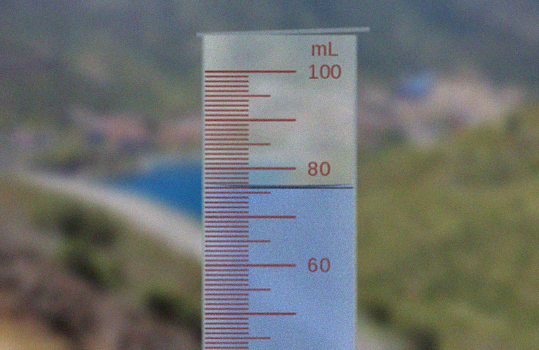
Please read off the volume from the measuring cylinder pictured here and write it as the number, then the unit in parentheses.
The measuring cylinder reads 76 (mL)
